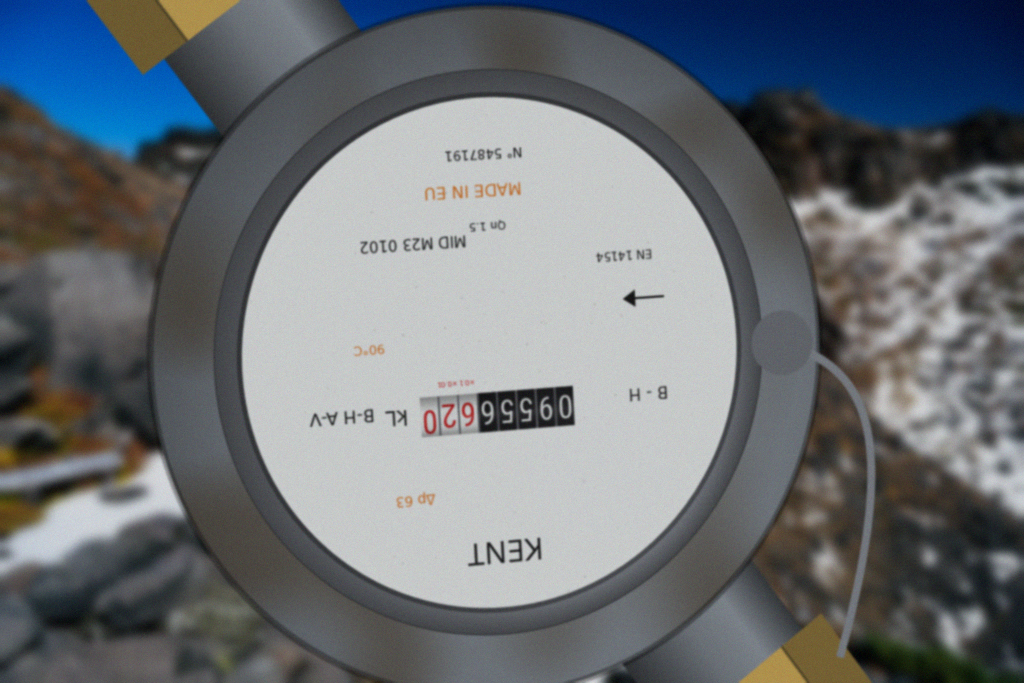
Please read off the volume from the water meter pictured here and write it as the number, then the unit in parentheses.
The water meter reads 9556.620 (kL)
